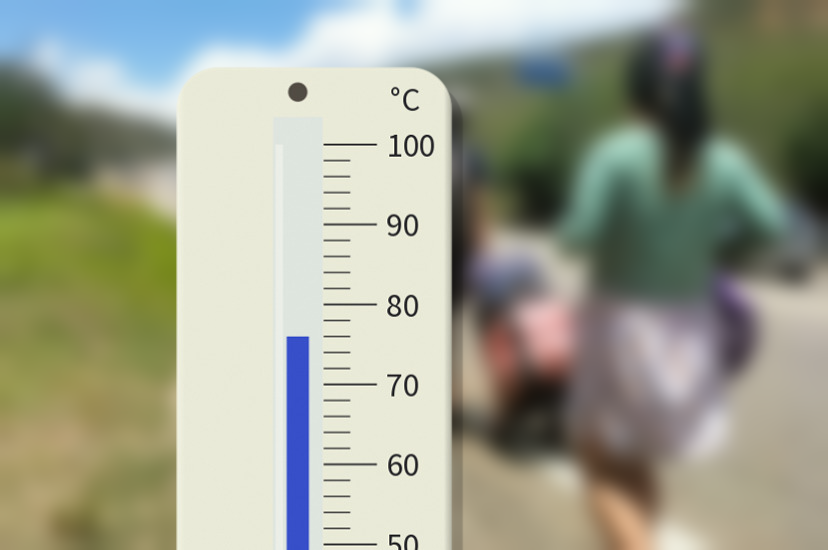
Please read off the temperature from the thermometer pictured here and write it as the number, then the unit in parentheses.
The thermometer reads 76 (°C)
